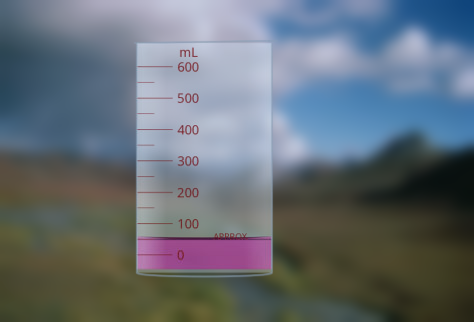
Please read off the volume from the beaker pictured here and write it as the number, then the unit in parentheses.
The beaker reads 50 (mL)
